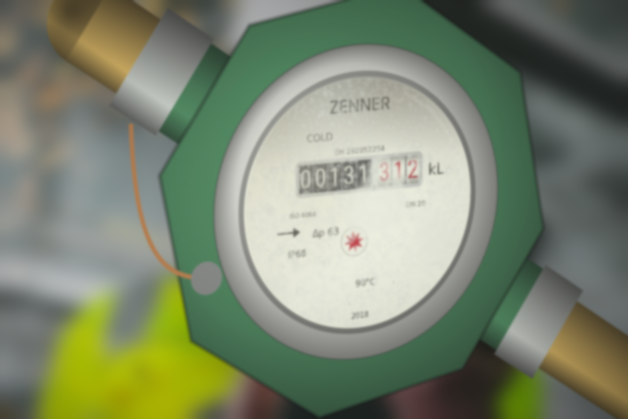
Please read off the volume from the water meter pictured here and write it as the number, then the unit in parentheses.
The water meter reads 131.312 (kL)
